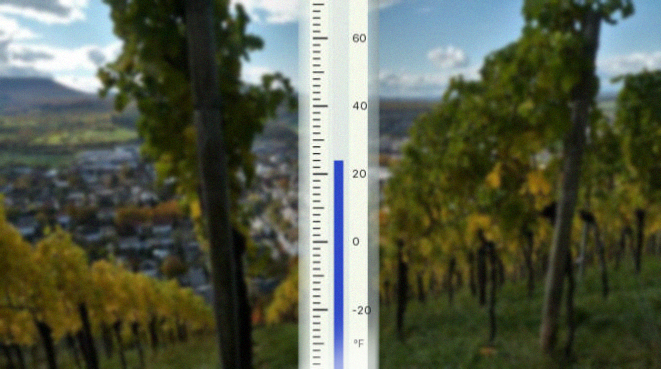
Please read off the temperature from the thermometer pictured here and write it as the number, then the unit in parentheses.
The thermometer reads 24 (°F)
